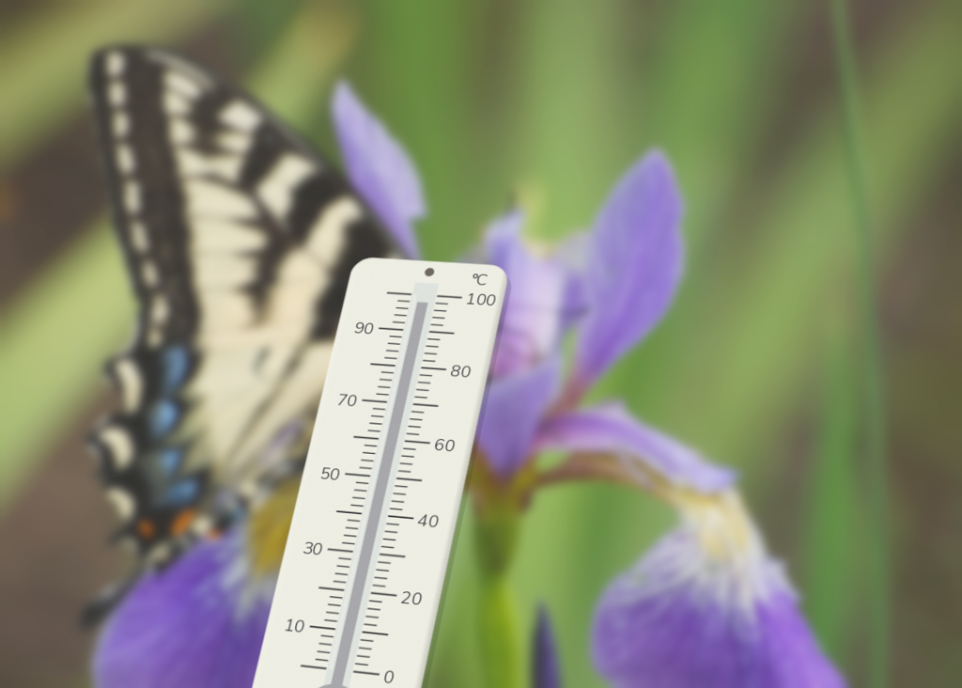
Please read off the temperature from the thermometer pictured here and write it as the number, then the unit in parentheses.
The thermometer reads 98 (°C)
